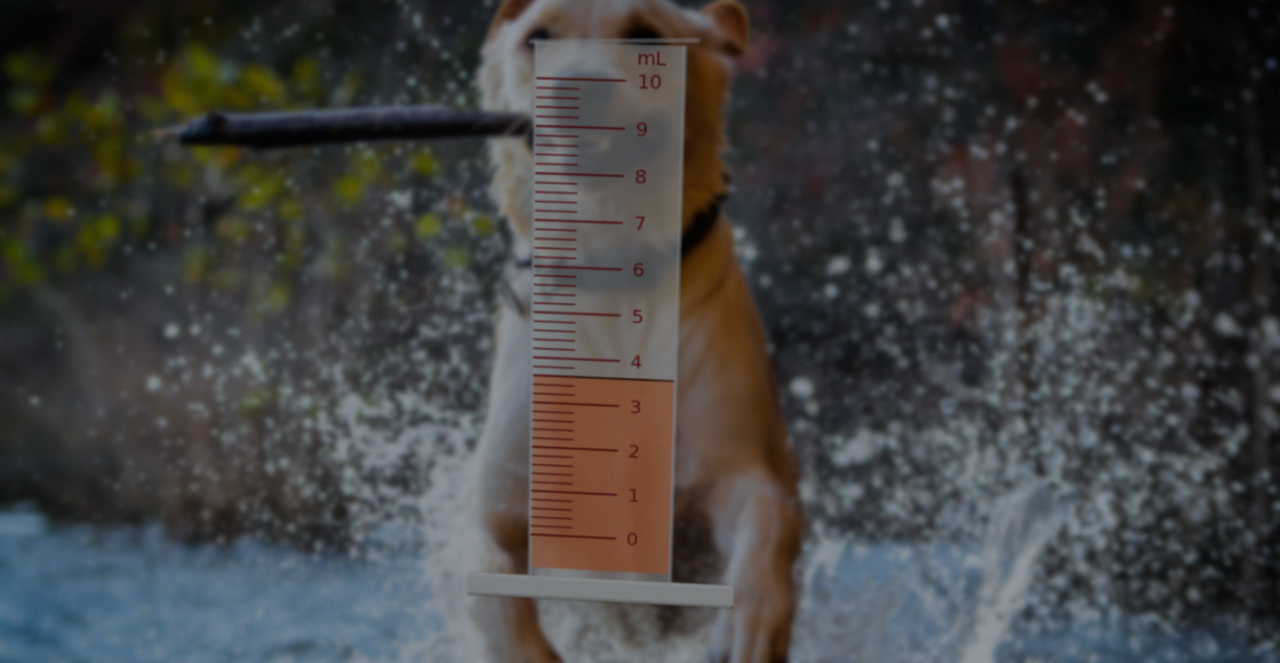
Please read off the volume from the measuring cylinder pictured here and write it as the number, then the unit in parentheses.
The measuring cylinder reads 3.6 (mL)
